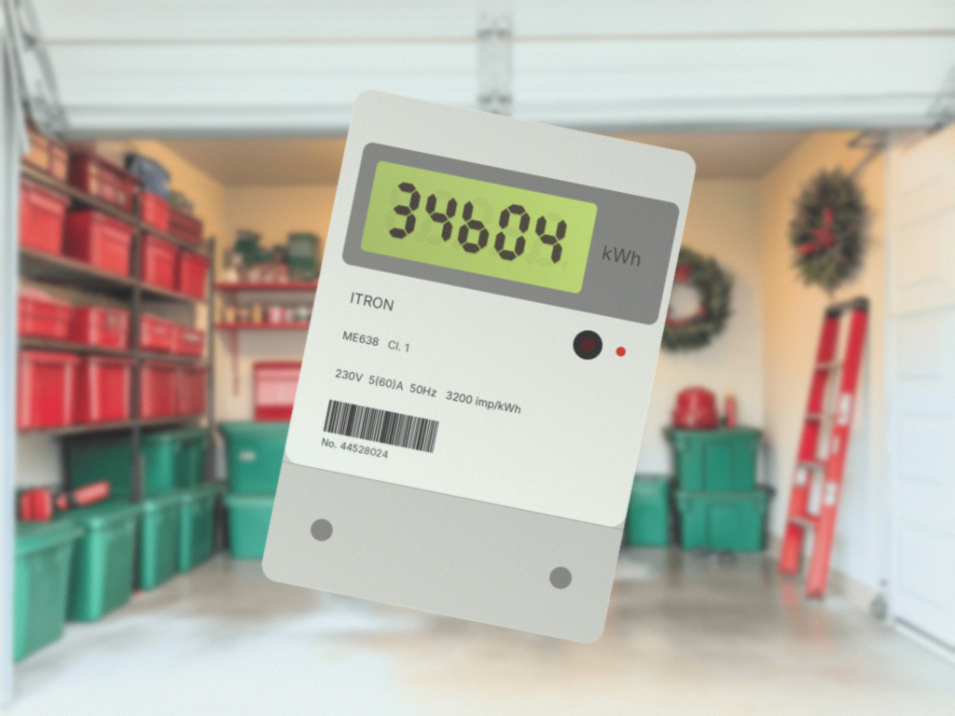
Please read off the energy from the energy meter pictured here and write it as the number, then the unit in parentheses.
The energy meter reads 34604 (kWh)
